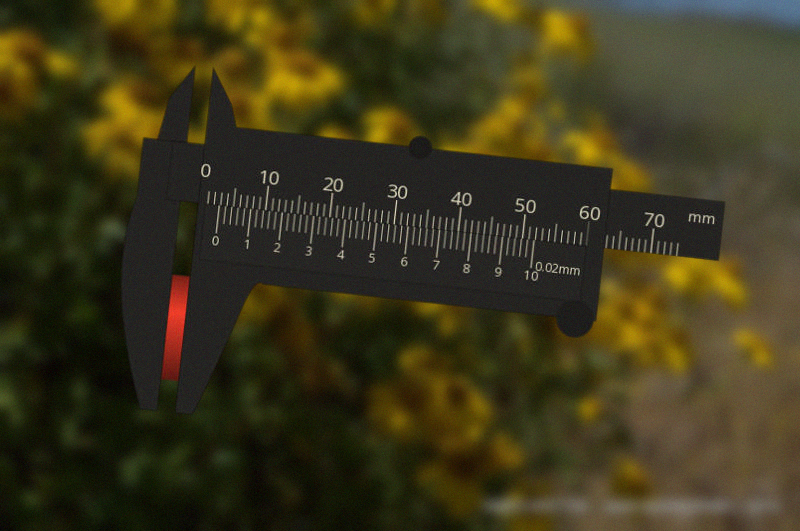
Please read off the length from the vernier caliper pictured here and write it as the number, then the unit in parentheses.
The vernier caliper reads 2.8 (mm)
